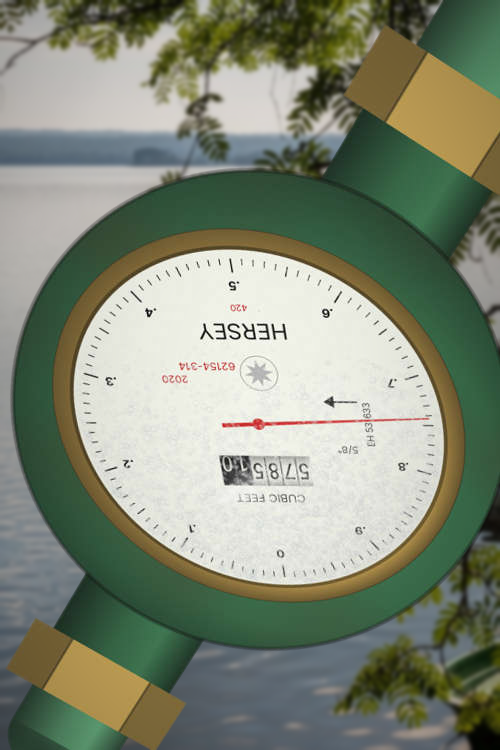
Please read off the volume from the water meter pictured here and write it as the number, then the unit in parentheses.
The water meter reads 578509.74 (ft³)
